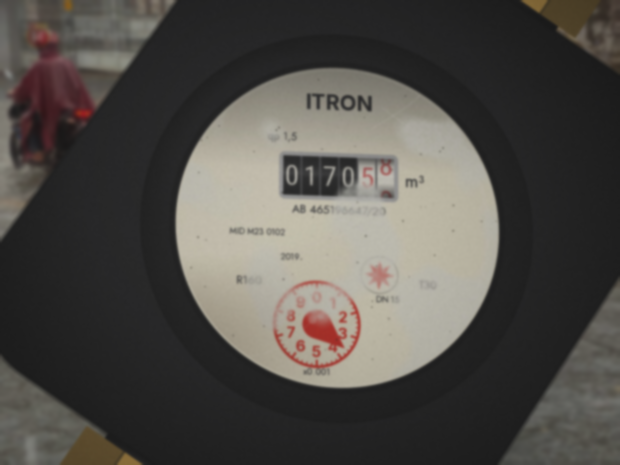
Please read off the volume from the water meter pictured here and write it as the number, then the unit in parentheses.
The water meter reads 170.583 (m³)
